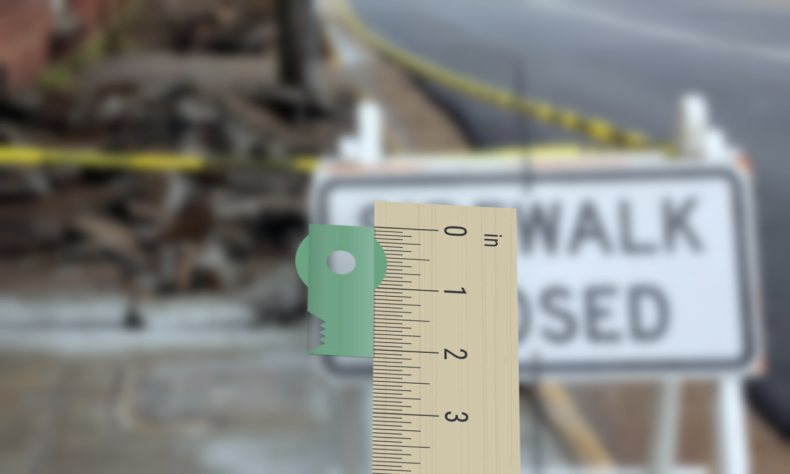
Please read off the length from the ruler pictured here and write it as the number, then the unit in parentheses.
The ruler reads 2.125 (in)
